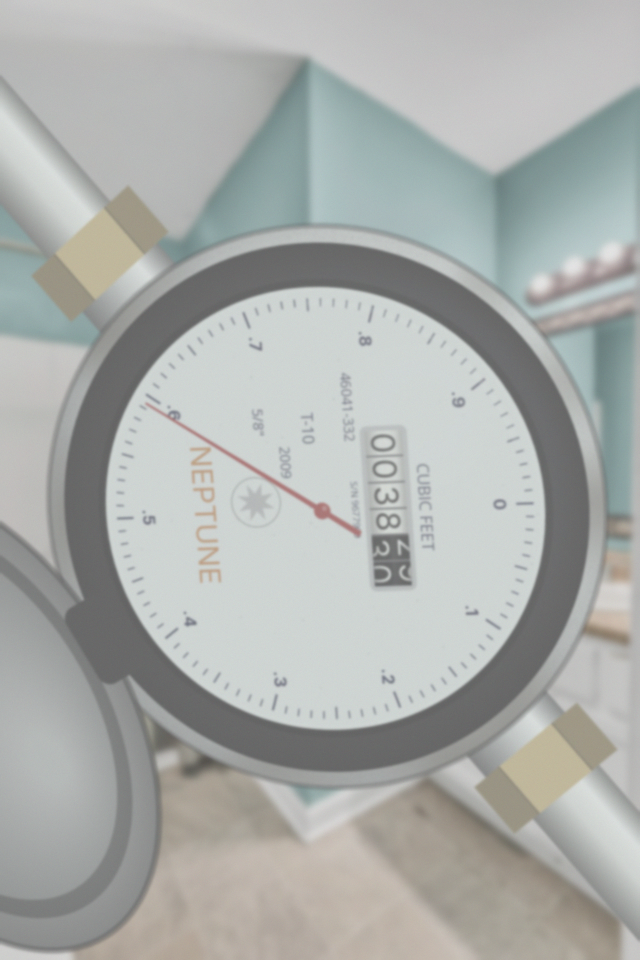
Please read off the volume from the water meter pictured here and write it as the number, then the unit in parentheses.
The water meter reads 3829.59 (ft³)
